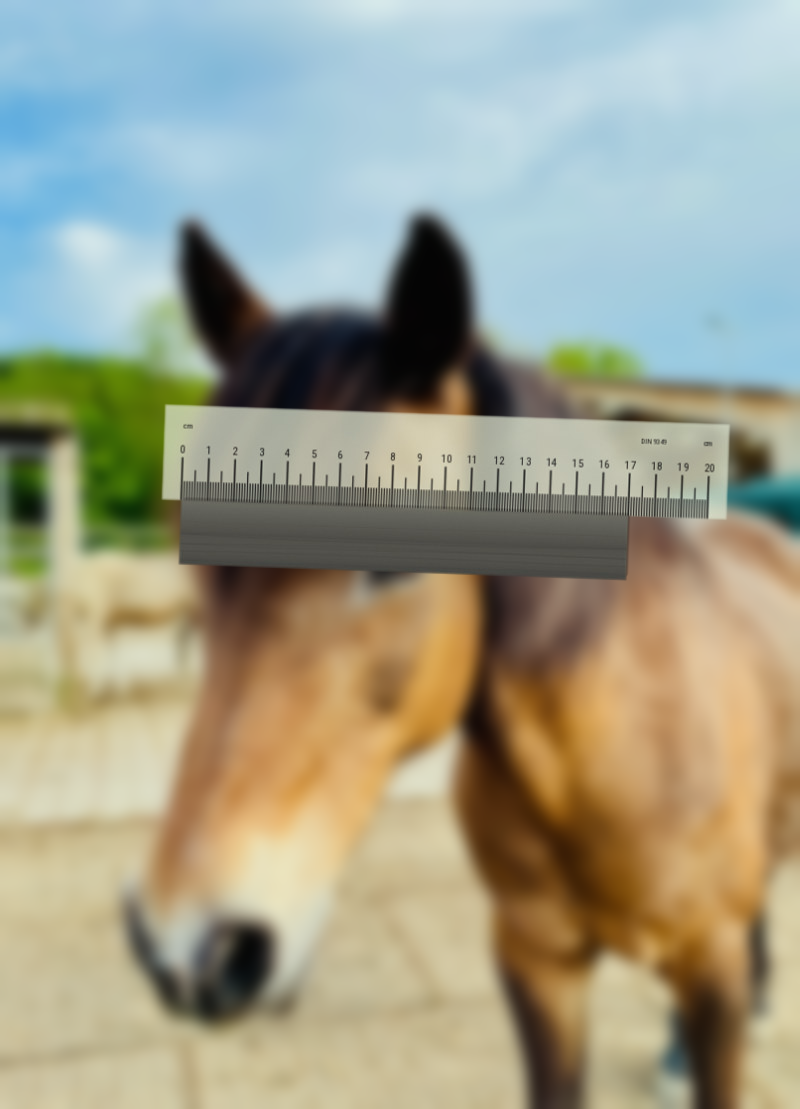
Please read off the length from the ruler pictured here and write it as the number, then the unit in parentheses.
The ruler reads 17 (cm)
